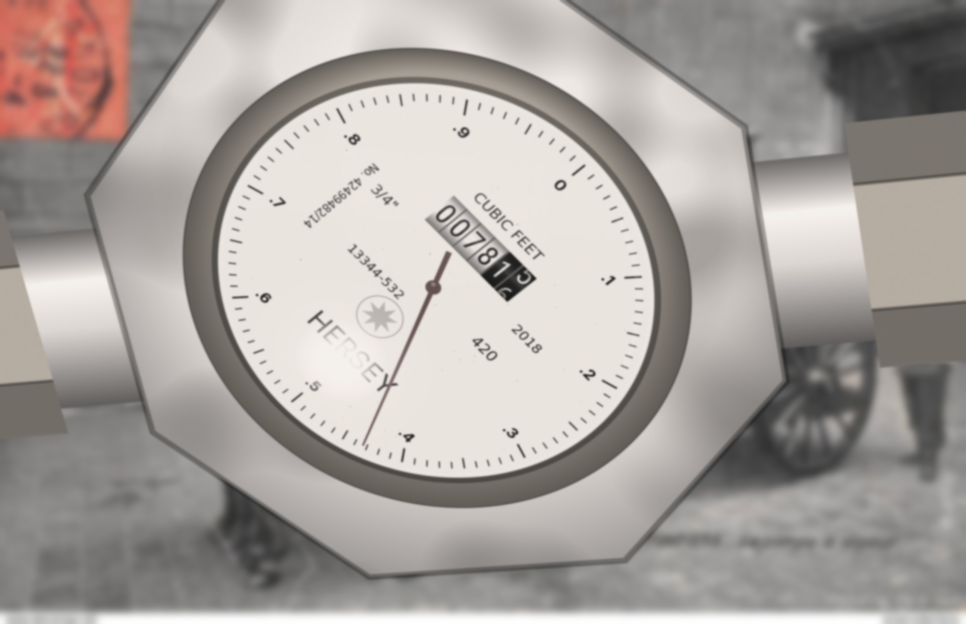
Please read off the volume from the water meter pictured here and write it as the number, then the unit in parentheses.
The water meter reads 7815.43 (ft³)
